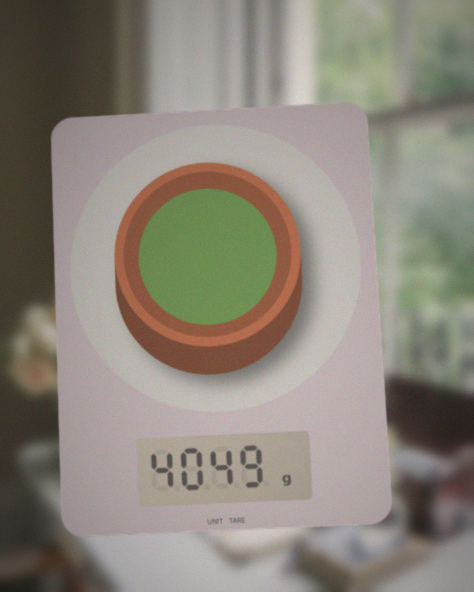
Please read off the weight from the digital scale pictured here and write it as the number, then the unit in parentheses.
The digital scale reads 4049 (g)
